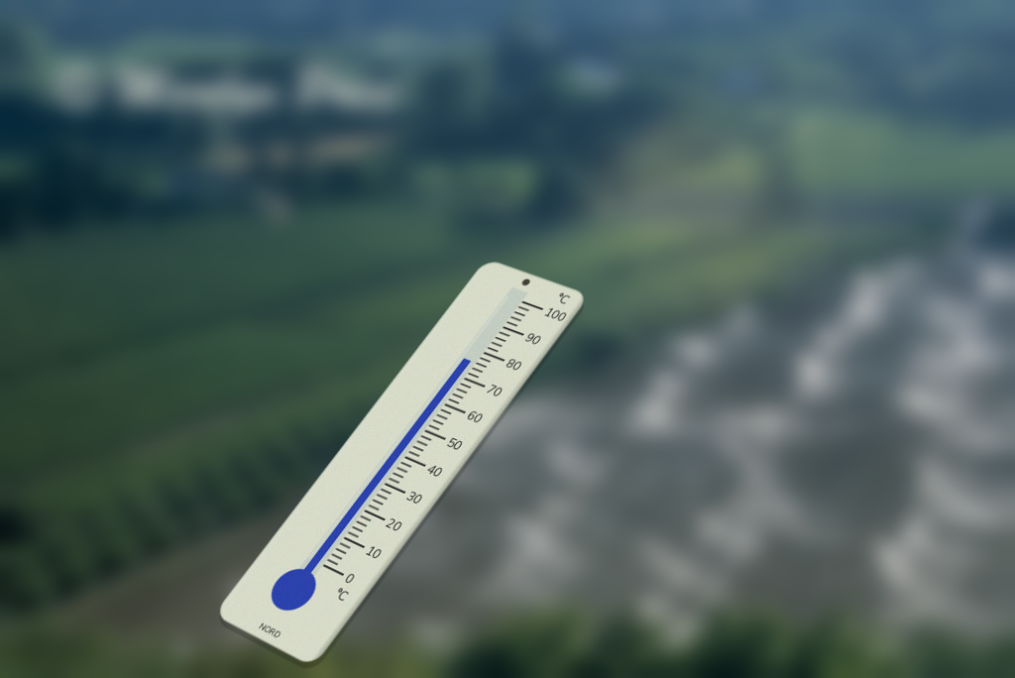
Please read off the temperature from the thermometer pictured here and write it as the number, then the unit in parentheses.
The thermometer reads 76 (°C)
